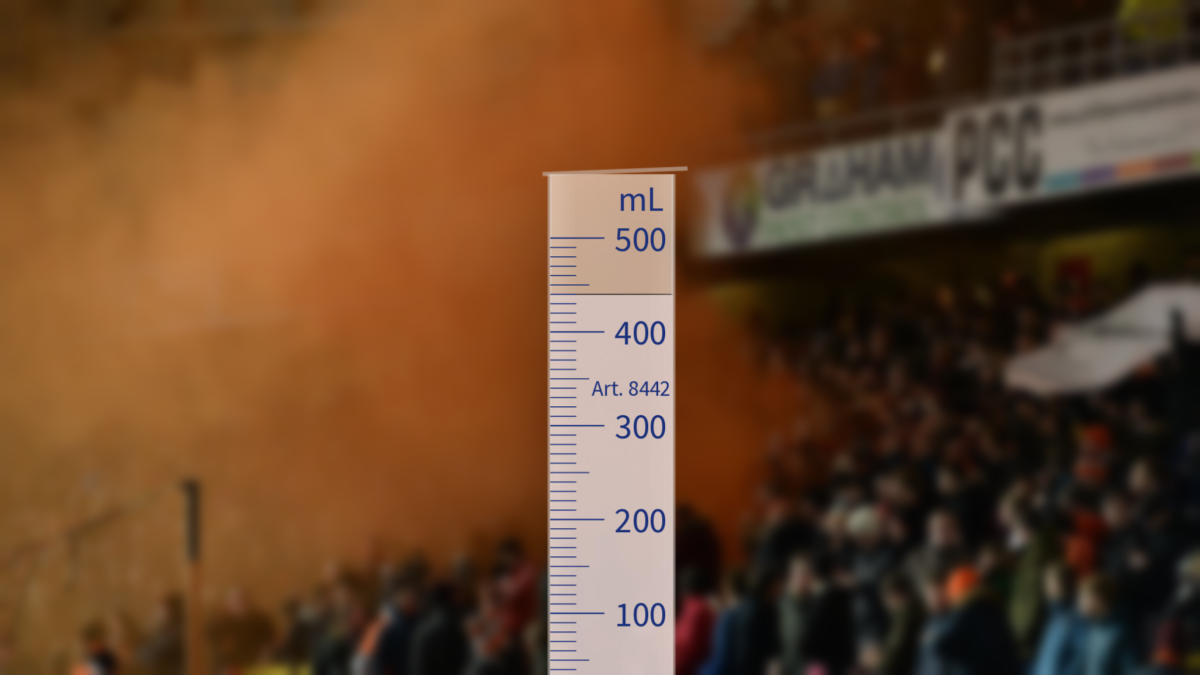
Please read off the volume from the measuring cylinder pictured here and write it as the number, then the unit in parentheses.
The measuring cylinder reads 440 (mL)
